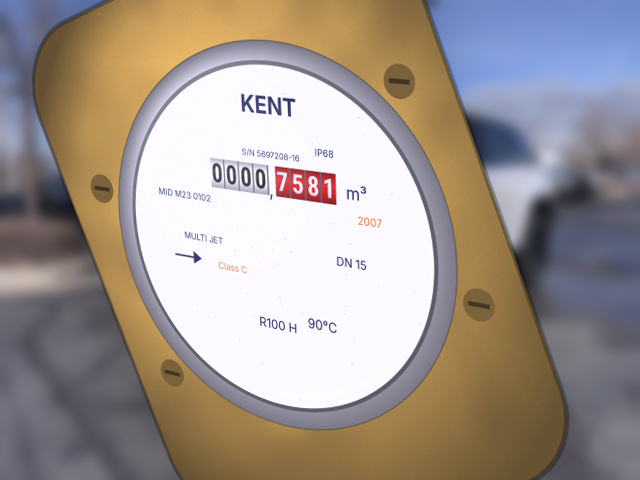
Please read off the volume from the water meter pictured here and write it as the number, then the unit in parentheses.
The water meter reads 0.7581 (m³)
